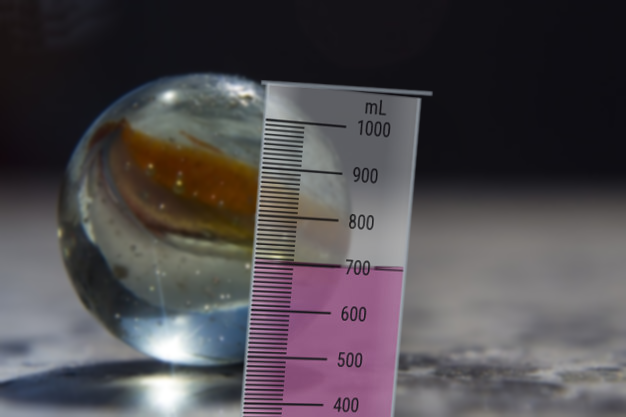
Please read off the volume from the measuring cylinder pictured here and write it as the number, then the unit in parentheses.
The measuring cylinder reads 700 (mL)
